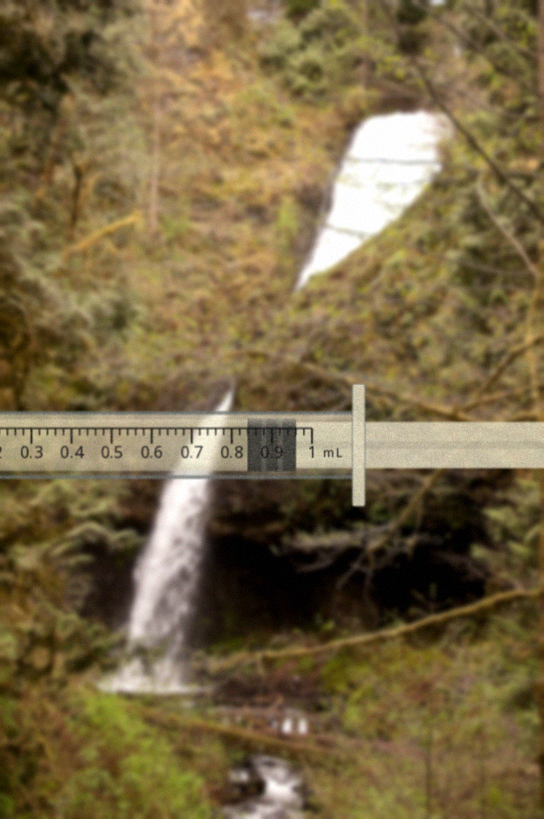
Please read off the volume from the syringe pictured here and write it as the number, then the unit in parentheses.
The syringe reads 0.84 (mL)
